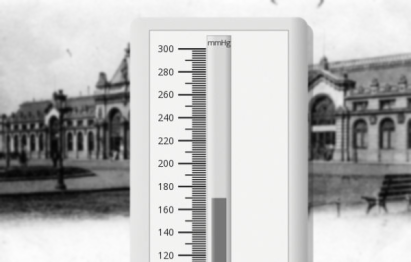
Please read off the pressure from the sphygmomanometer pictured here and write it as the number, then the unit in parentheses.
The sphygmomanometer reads 170 (mmHg)
